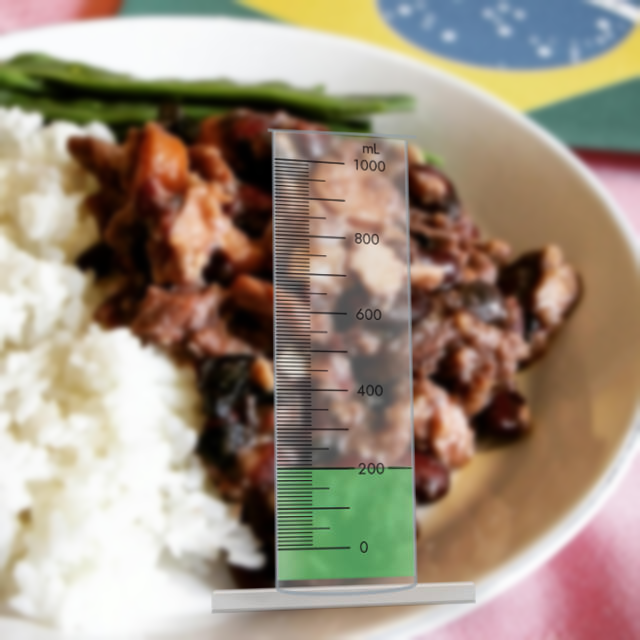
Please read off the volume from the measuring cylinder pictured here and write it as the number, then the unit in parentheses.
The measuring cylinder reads 200 (mL)
